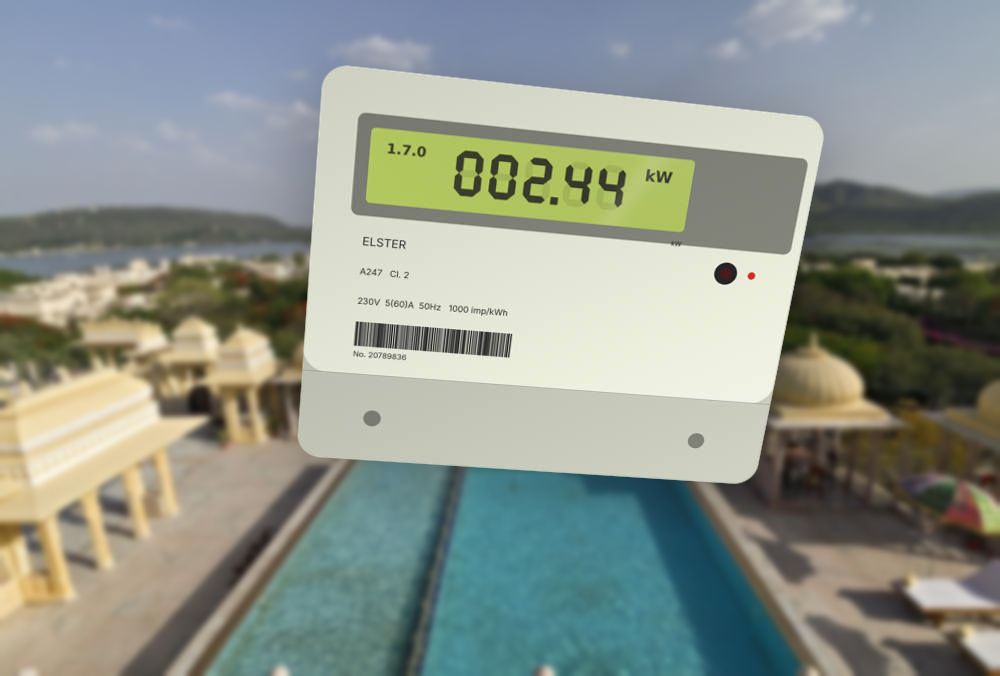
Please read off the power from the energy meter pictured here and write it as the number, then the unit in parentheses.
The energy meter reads 2.44 (kW)
